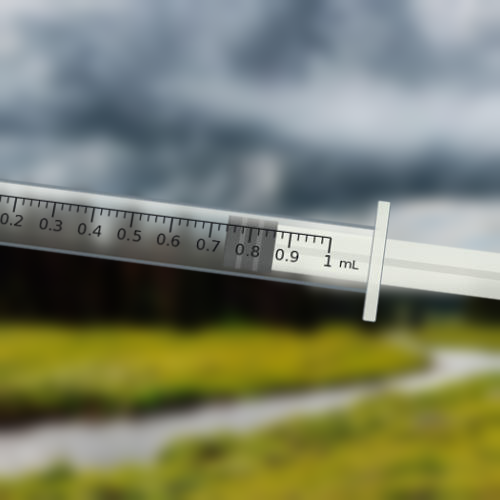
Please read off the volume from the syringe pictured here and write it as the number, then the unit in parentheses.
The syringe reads 0.74 (mL)
